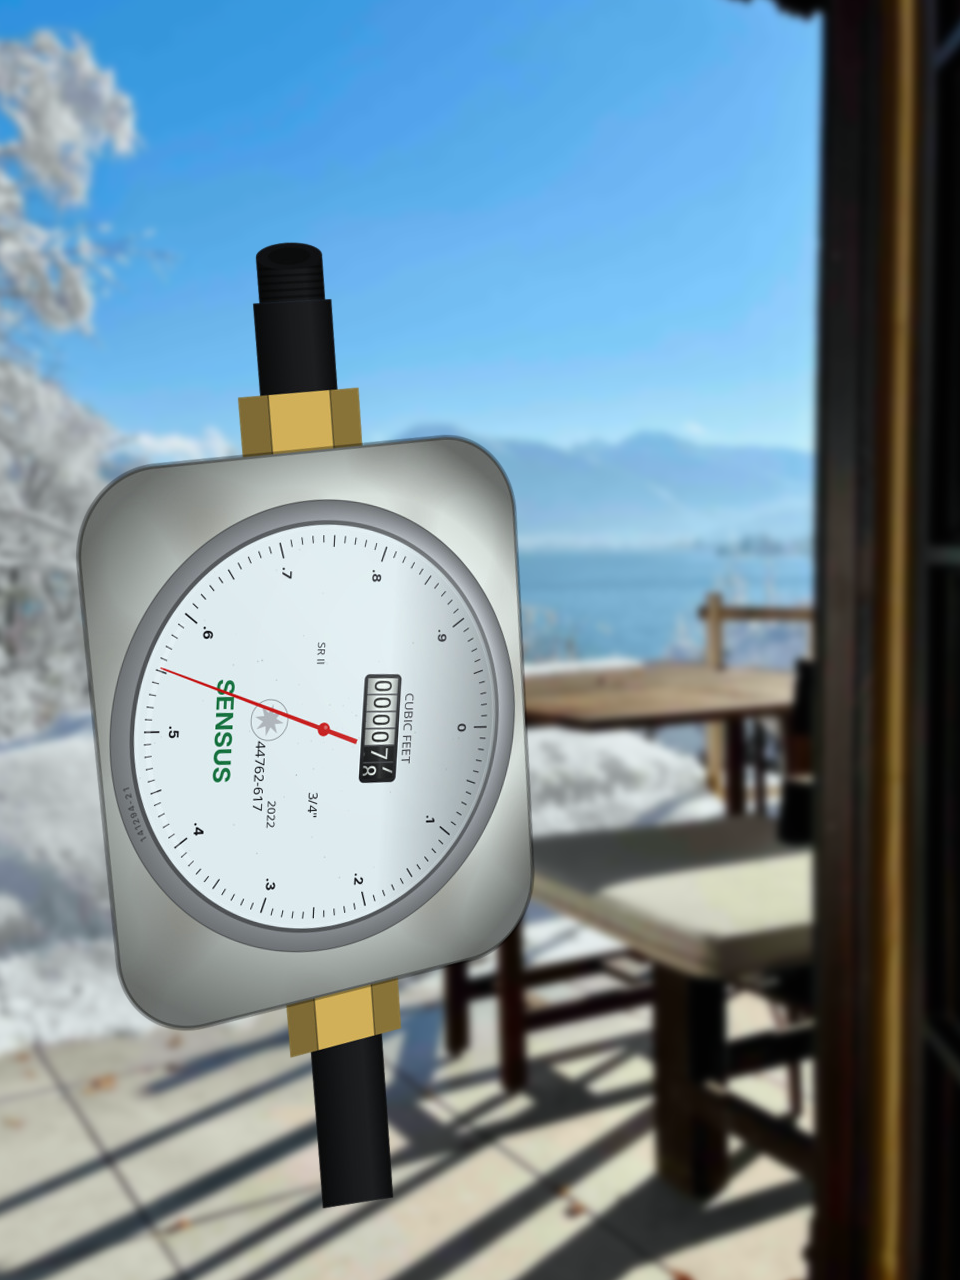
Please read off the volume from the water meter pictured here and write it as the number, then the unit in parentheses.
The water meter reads 77.55 (ft³)
